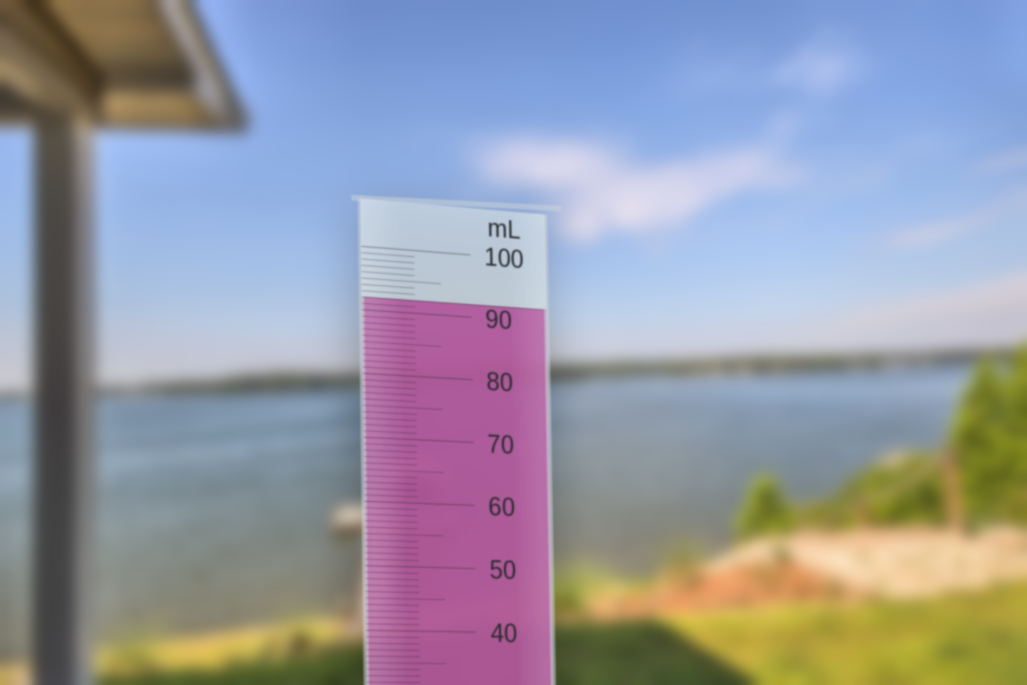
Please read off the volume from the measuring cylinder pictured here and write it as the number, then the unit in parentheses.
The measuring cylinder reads 92 (mL)
